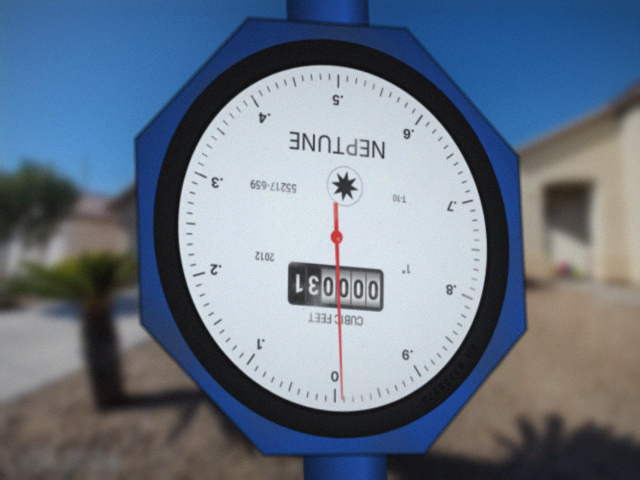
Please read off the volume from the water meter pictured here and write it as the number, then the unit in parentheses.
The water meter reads 30.99 (ft³)
